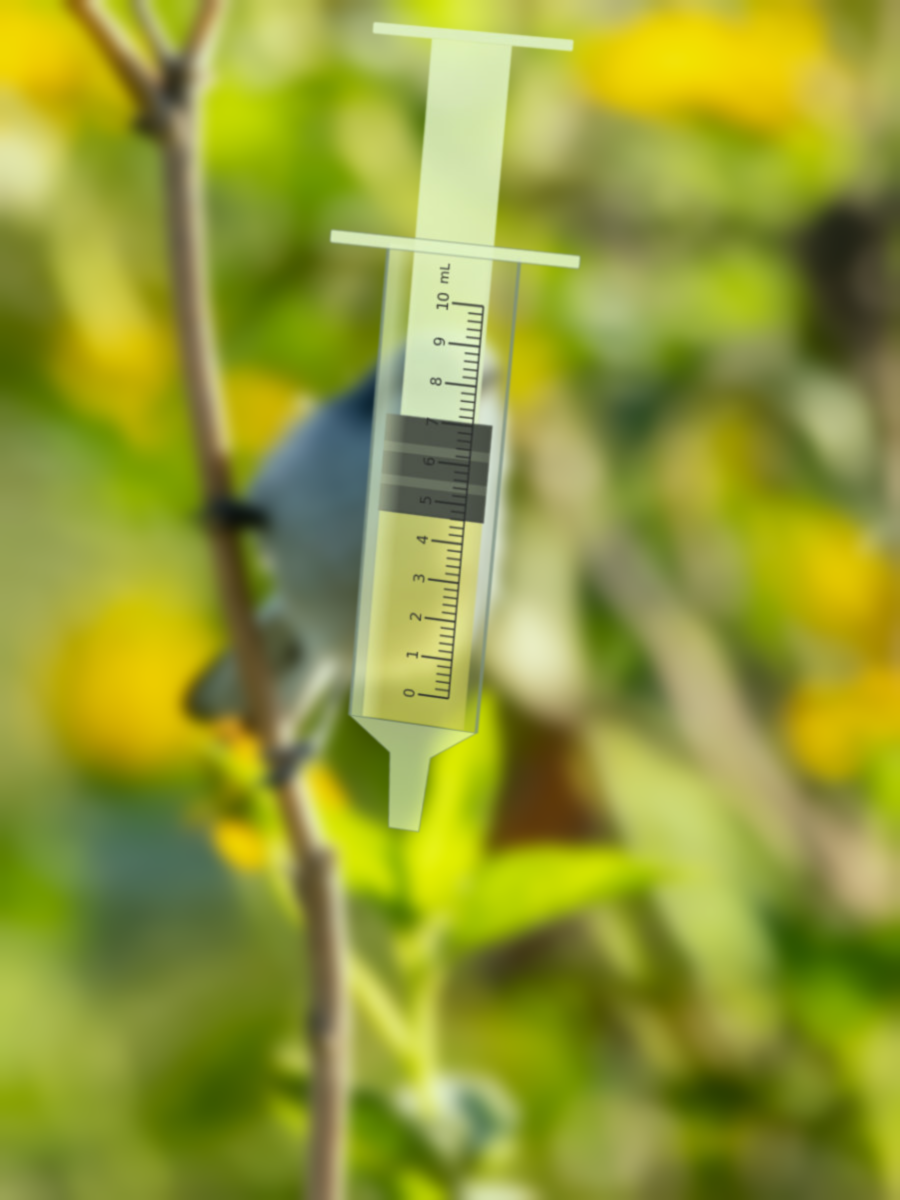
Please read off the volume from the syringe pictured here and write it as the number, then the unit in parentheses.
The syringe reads 4.6 (mL)
